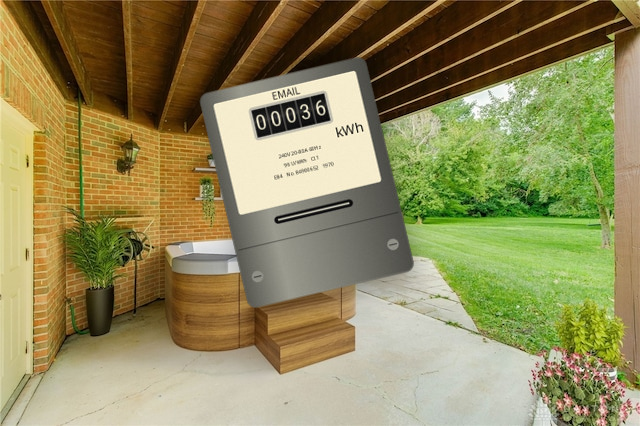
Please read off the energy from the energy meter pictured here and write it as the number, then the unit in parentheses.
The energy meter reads 36 (kWh)
